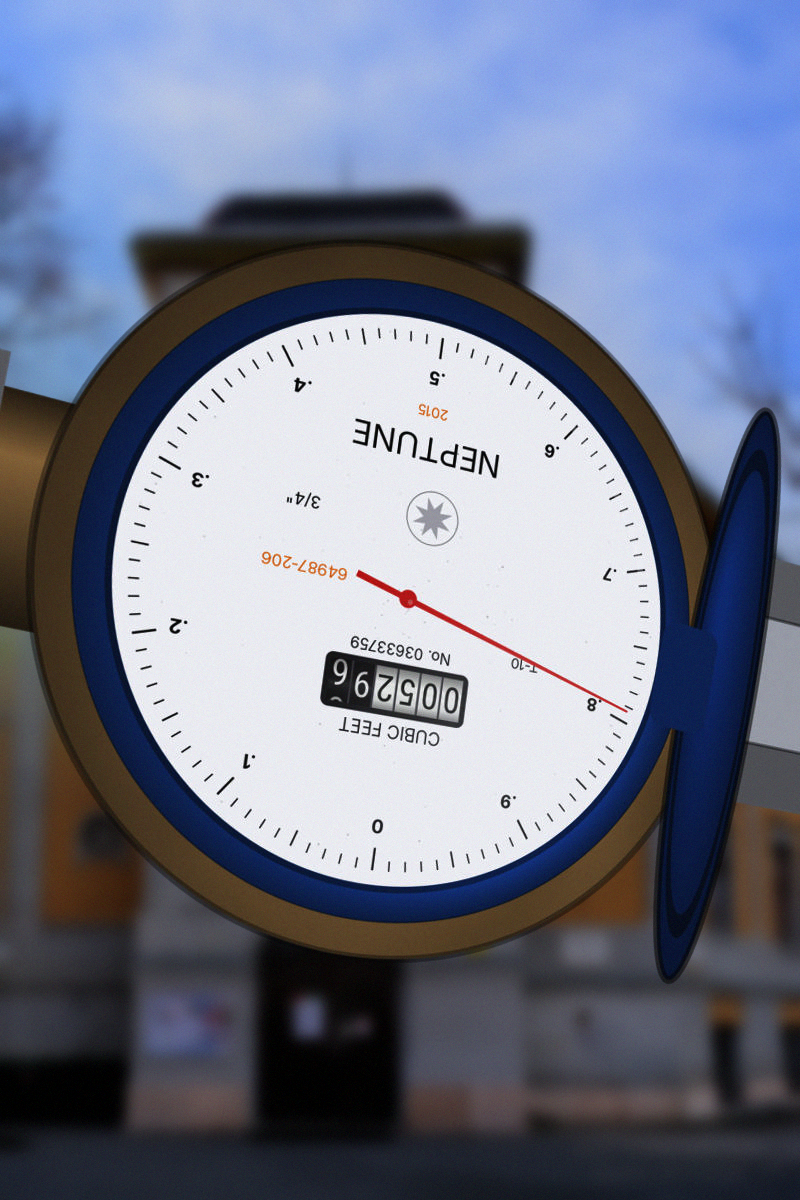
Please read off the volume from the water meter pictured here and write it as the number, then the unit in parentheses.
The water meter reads 5295.79 (ft³)
